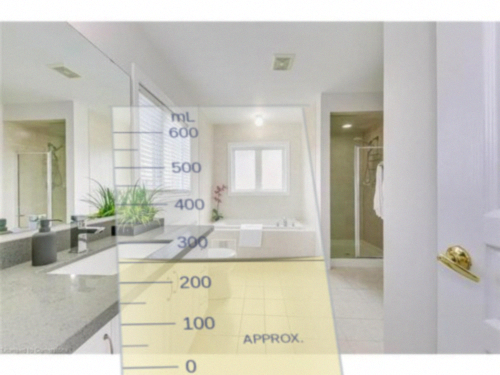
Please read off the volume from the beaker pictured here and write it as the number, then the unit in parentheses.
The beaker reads 250 (mL)
